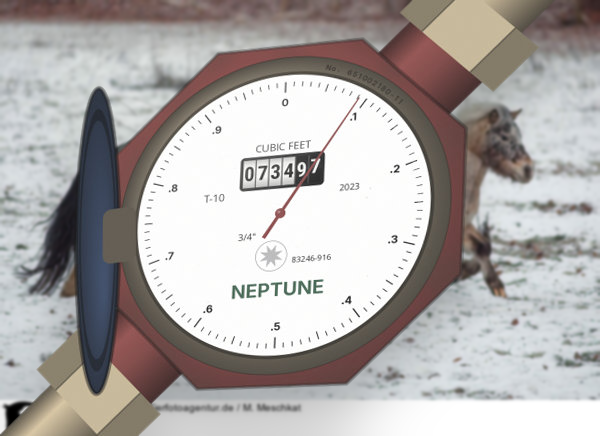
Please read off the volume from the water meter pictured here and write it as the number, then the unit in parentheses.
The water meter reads 73497.09 (ft³)
